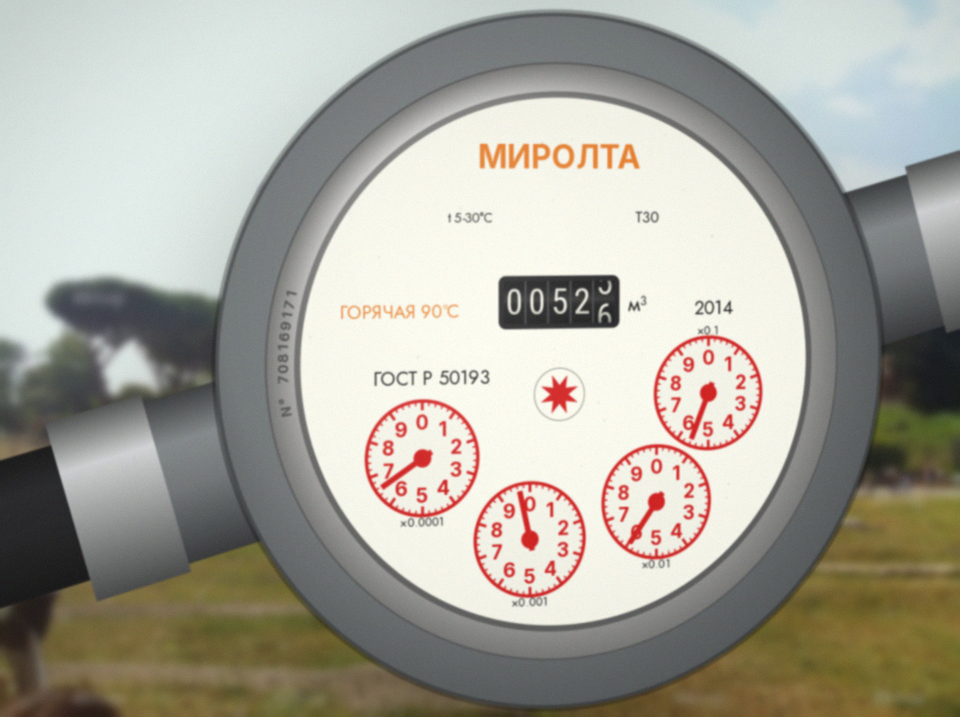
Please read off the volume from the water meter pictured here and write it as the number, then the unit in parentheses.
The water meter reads 525.5596 (m³)
